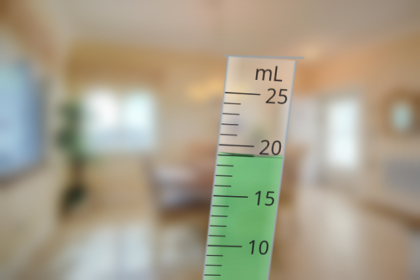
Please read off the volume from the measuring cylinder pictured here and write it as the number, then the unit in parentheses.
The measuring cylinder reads 19 (mL)
